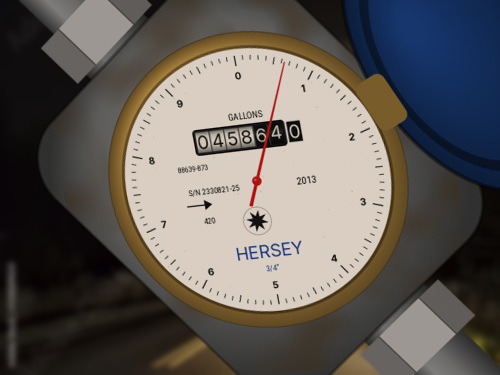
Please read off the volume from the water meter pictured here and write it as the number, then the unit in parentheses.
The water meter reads 458640.6 (gal)
